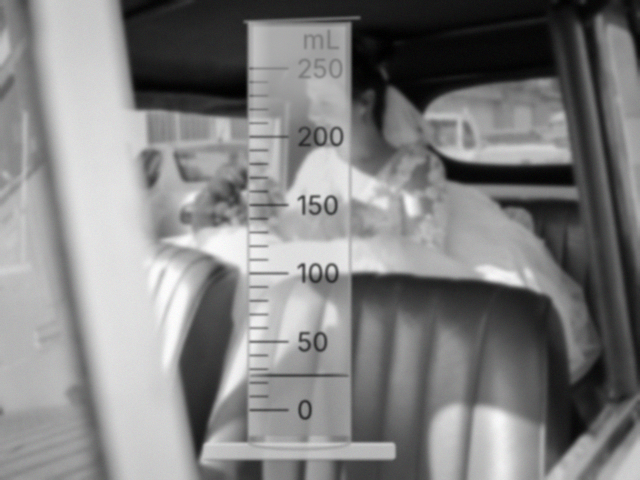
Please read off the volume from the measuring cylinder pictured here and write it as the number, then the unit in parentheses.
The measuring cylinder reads 25 (mL)
